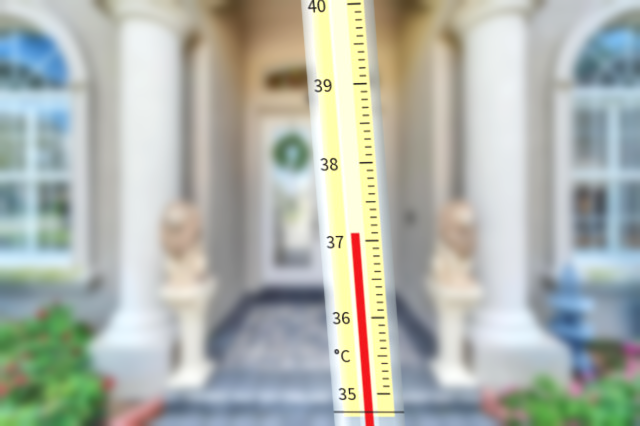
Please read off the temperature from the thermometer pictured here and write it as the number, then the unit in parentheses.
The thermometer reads 37.1 (°C)
